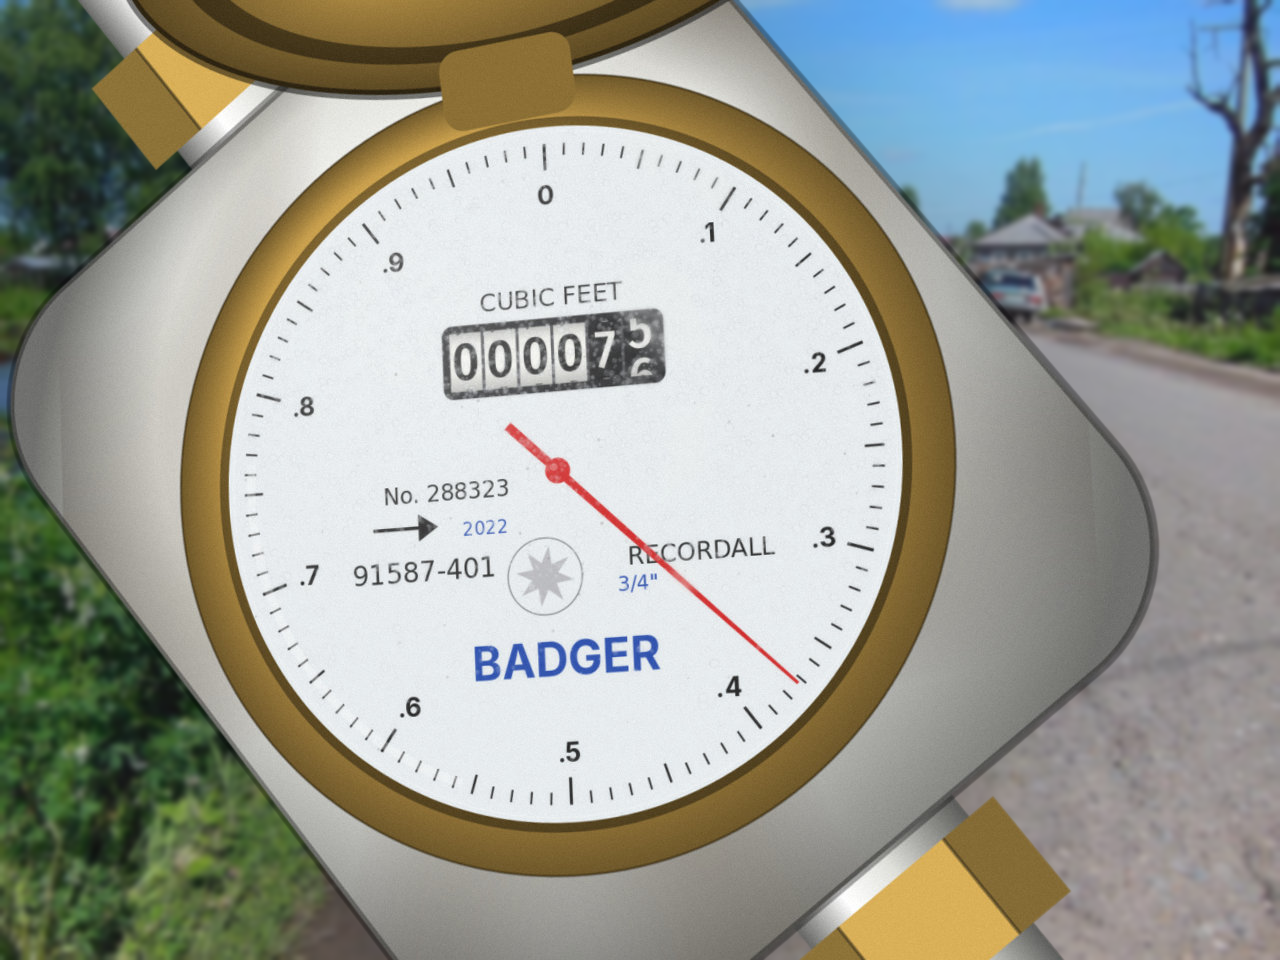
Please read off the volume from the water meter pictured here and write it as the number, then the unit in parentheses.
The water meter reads 75.37 (ft³)
